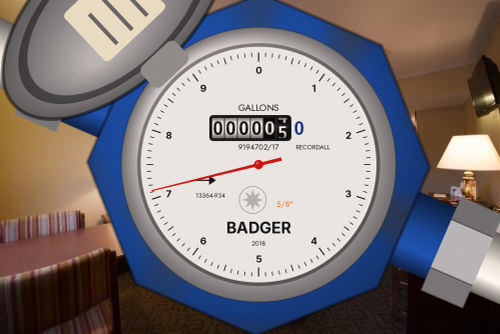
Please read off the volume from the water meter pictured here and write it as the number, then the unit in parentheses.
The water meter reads 47.1 (gal)
